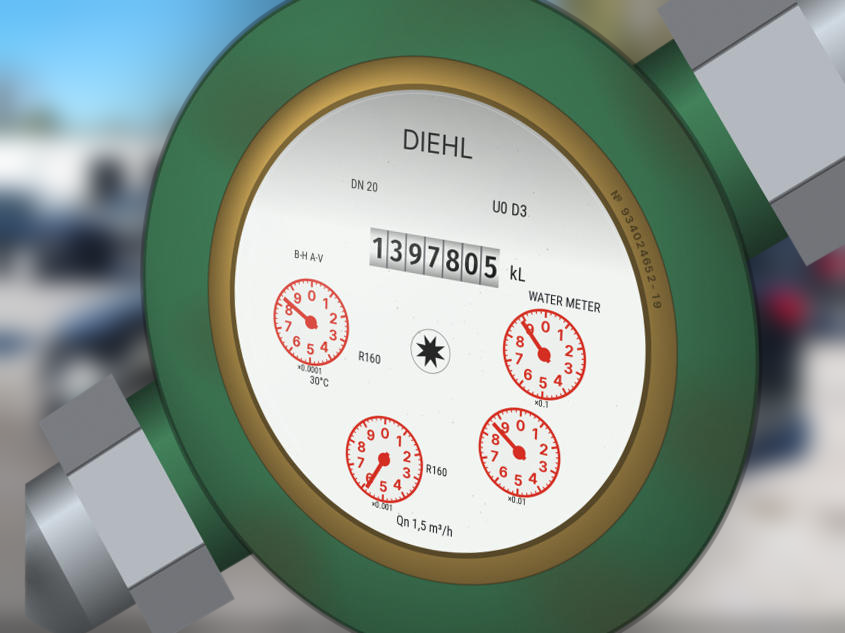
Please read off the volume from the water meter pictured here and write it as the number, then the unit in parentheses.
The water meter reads 1397805.8858 (kL)
